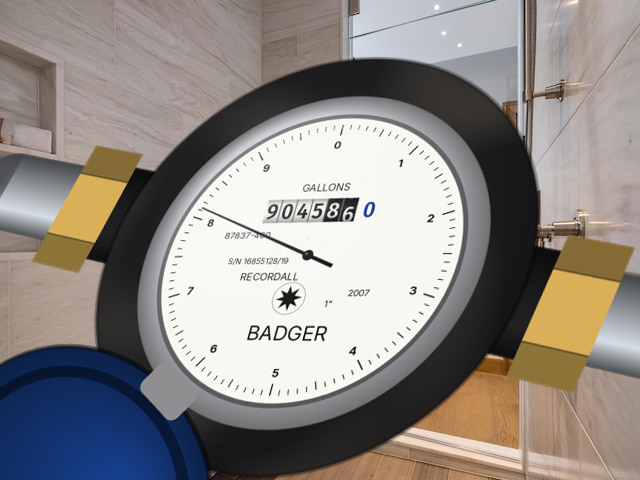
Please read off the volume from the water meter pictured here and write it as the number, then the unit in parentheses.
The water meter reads 9045858.1 (gal)
